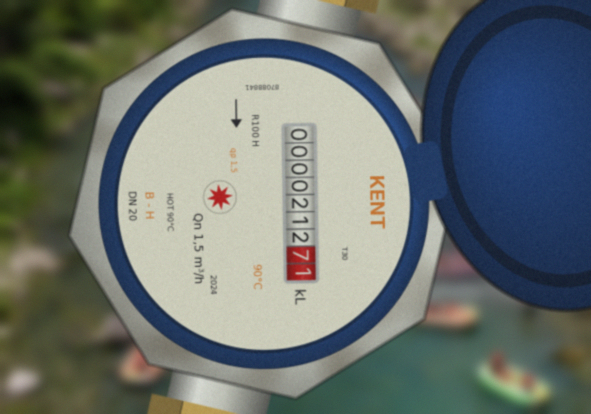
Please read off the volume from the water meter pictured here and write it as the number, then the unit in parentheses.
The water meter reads 212.71 (kL)
